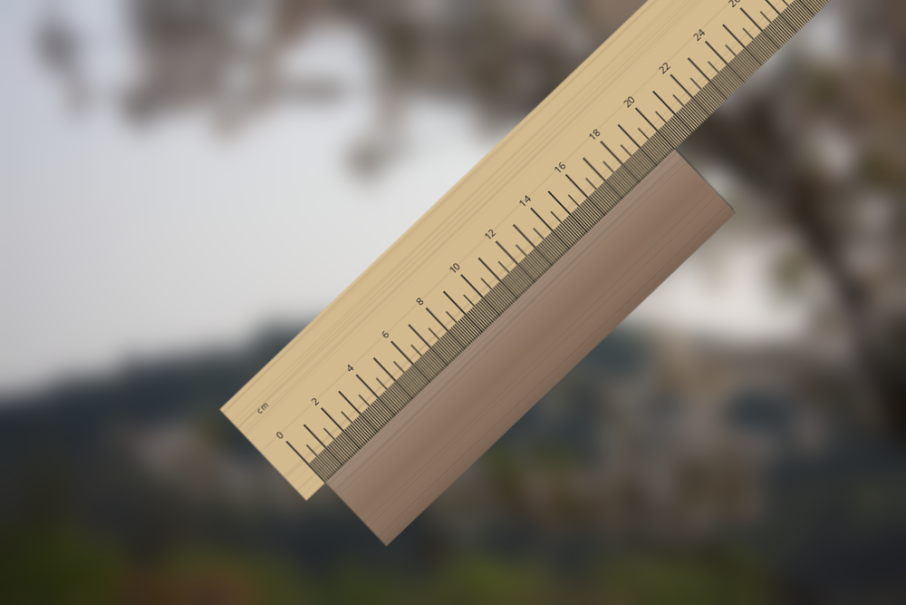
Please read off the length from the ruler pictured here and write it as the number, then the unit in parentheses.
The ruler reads 20 (cm)
